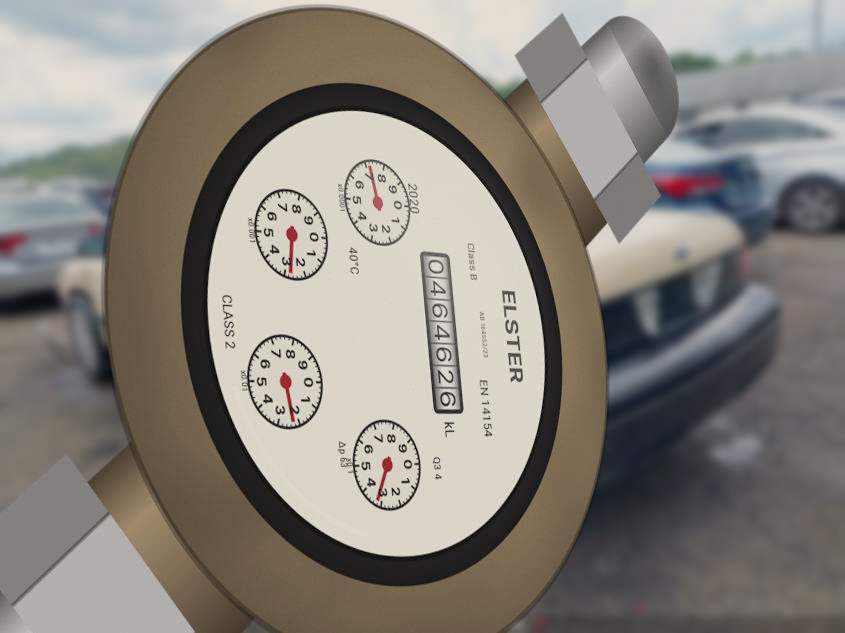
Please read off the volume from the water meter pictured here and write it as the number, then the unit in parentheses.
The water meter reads 464626.3227 (kL)
